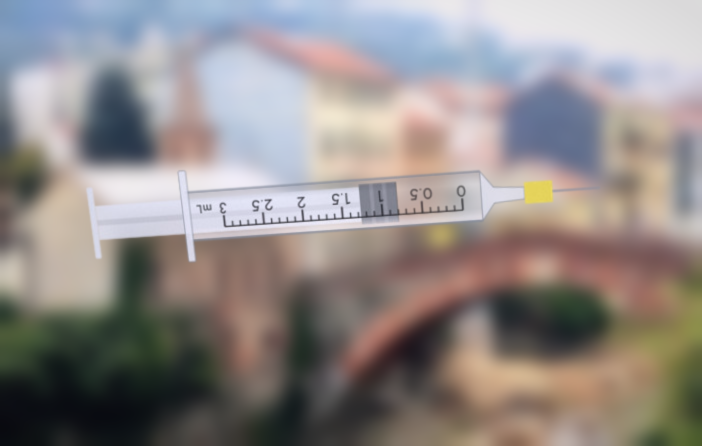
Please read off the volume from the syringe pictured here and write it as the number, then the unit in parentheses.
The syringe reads 0.8 (mL)
